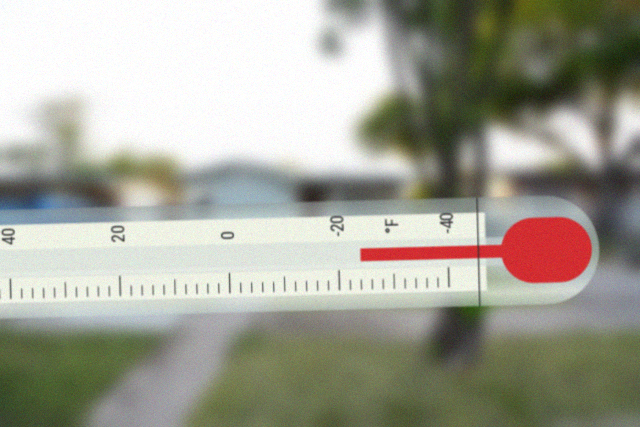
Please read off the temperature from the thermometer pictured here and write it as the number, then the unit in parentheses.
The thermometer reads -24 (°F)
